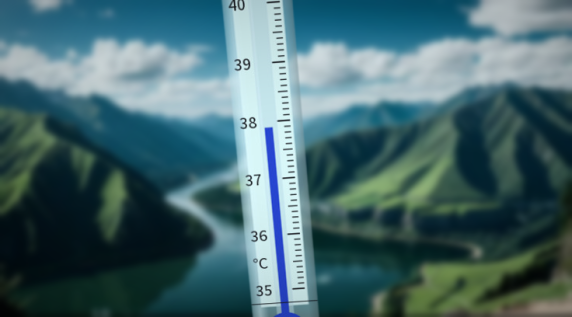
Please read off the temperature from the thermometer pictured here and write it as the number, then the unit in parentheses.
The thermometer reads 37.9 (°C)
